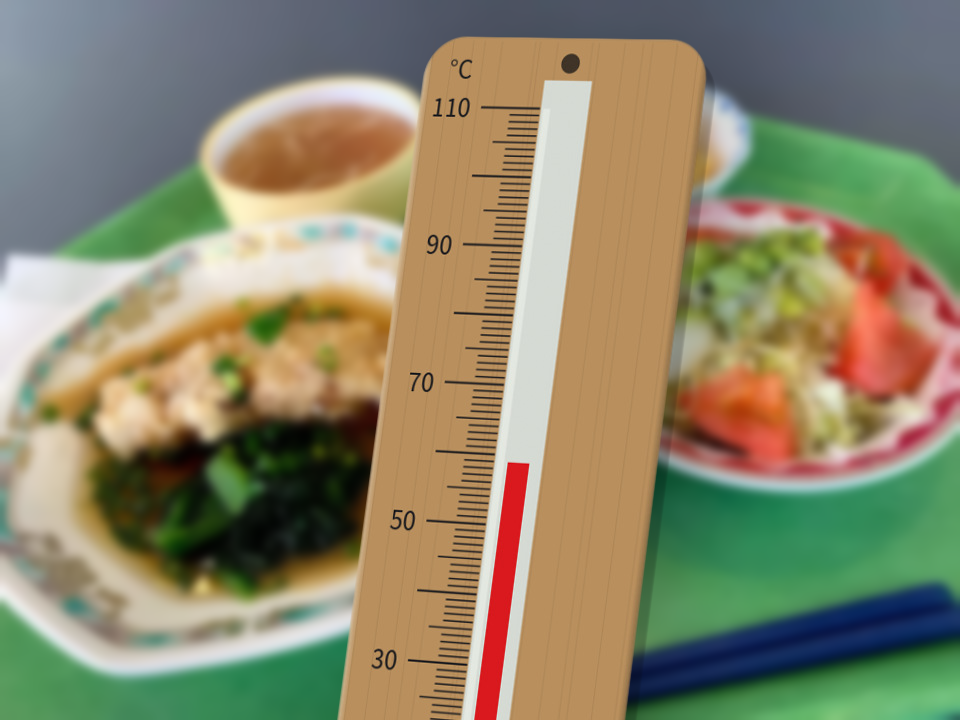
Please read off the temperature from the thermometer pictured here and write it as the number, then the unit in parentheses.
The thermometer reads 59 (°C)
